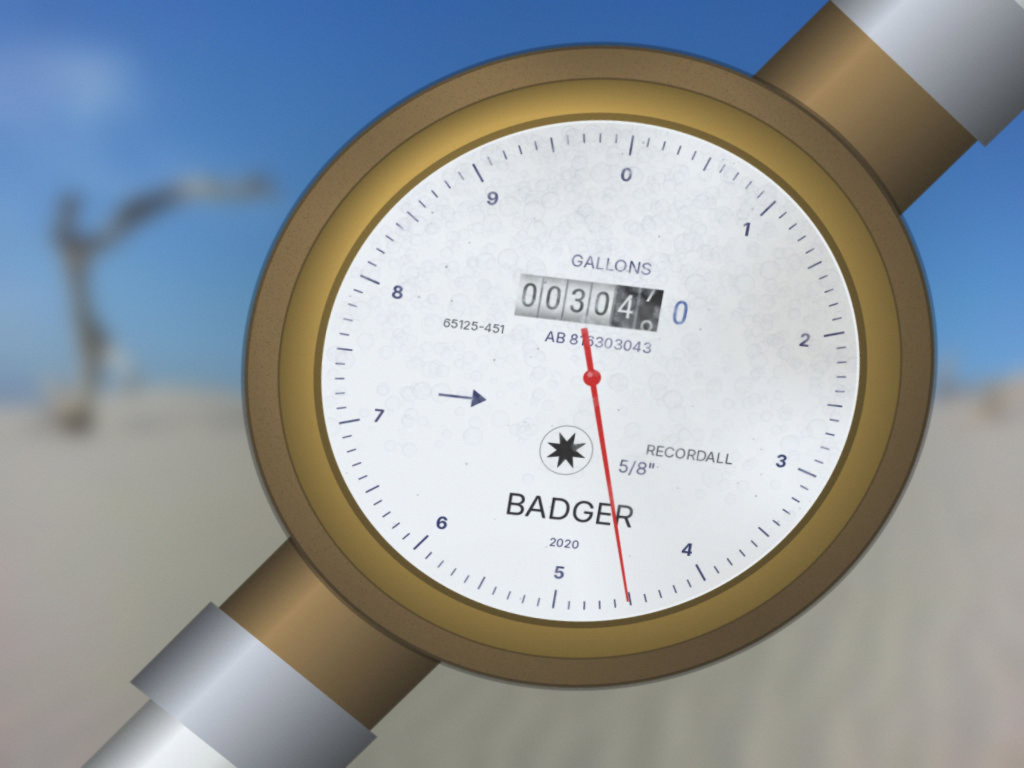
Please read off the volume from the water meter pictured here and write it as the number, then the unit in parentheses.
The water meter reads 30474.5 (gal)
